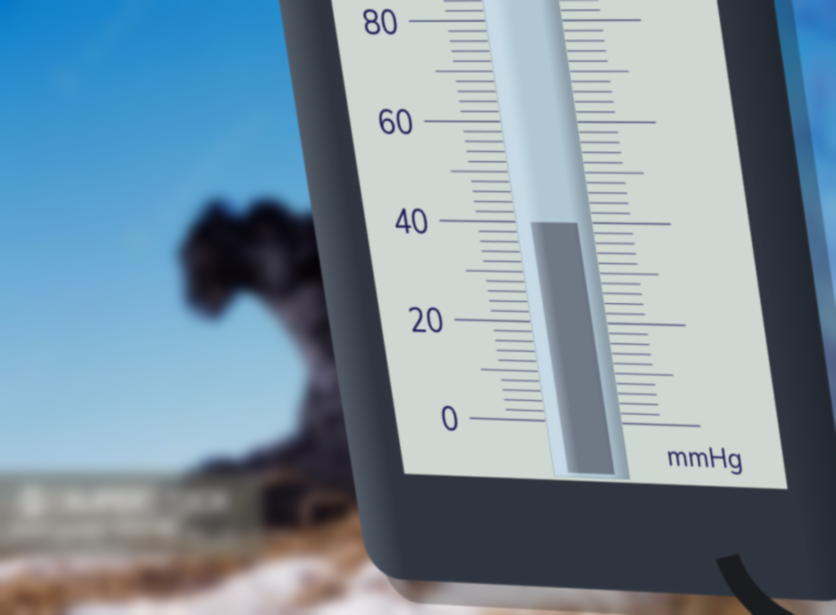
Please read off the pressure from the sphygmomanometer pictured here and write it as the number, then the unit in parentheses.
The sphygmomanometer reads 40 (mmHg)
